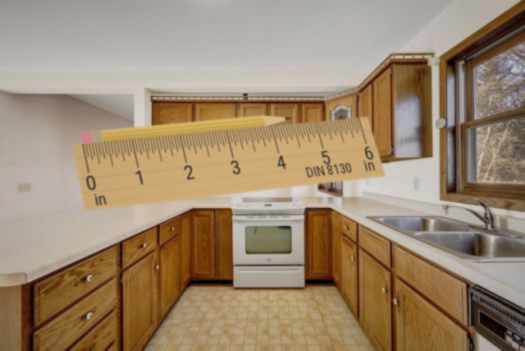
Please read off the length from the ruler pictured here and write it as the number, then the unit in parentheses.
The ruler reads 4.5 (in)
